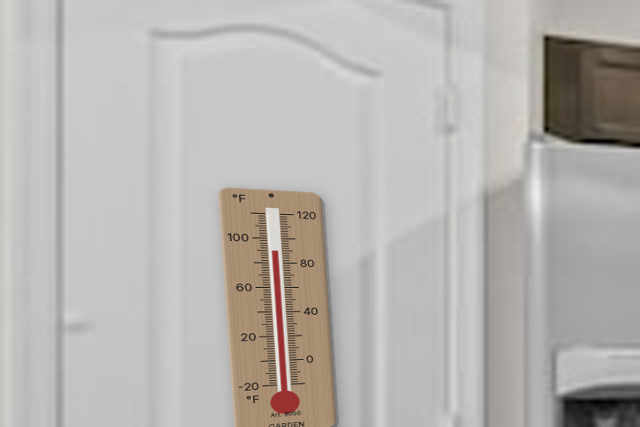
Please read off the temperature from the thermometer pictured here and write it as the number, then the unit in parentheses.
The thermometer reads 90 (°F)
